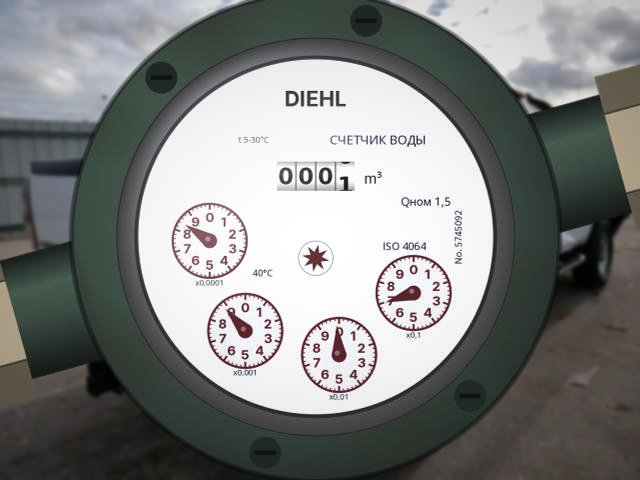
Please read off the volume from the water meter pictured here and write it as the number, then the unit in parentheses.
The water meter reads 0.6988 (m³)
